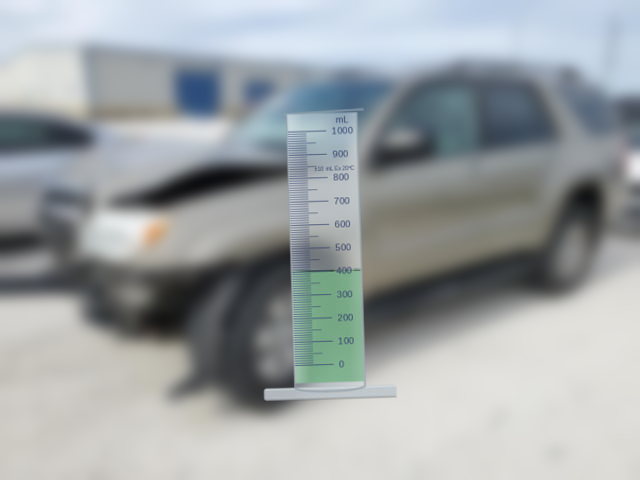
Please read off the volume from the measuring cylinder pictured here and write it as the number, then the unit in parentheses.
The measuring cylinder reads 400 (mL)
